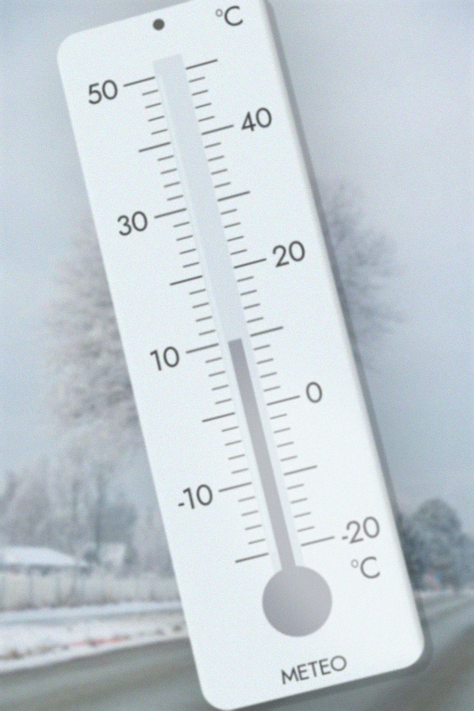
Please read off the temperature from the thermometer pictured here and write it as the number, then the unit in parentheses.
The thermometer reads 10 (°C)
